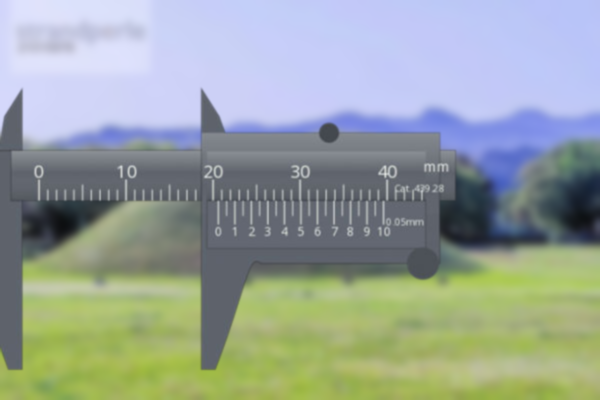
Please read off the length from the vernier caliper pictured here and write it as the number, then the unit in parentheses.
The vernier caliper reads 20.6 (mm)
